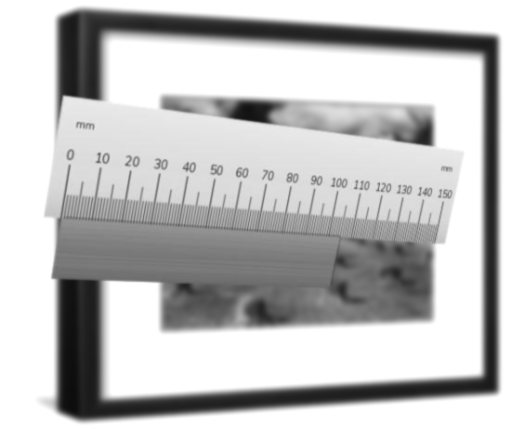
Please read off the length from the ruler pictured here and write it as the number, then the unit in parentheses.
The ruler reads 105 (mm)
